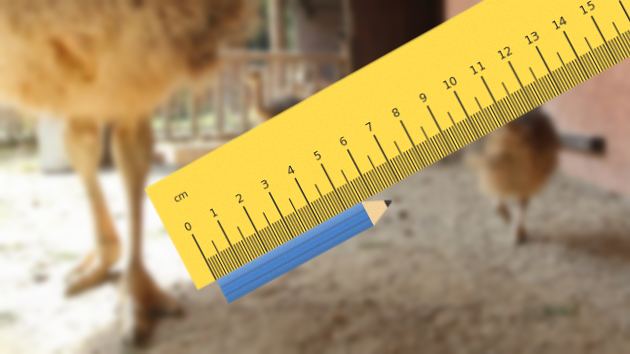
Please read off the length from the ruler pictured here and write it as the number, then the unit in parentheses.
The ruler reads 6.5 (cm)
